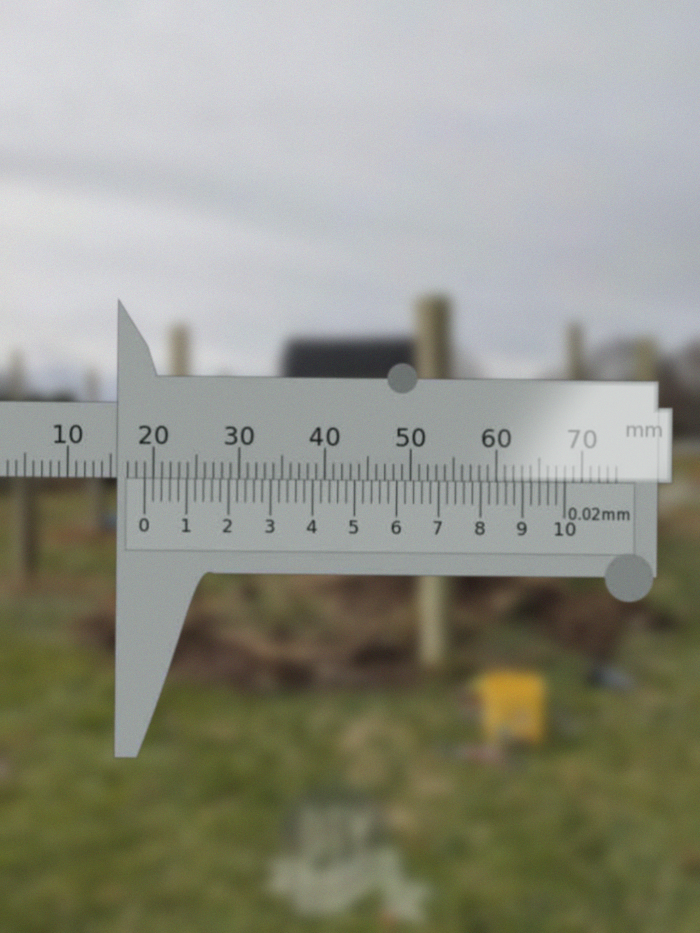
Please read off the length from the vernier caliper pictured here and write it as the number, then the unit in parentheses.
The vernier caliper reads 19.0 (mm)
